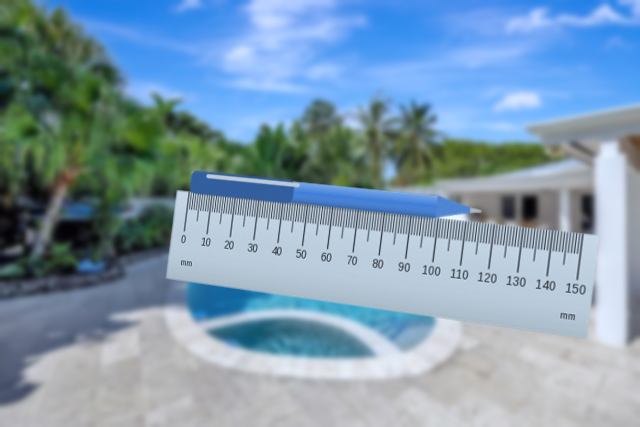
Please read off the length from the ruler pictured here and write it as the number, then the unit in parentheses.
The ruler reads 115 (mm)
